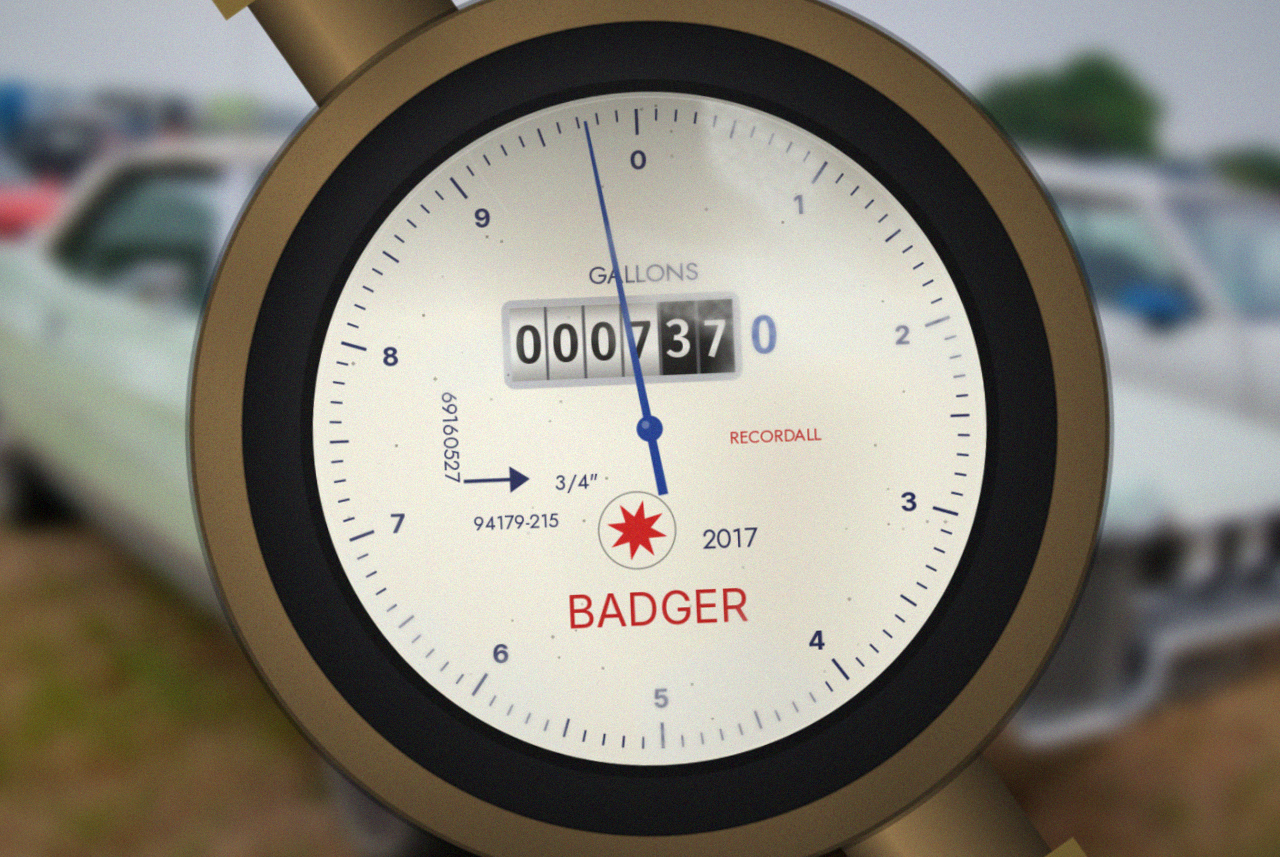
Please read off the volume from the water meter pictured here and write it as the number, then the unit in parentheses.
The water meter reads 7369.7 (gal)
